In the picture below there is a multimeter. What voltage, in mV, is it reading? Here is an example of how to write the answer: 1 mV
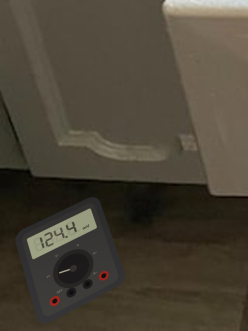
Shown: 124.4 mV
